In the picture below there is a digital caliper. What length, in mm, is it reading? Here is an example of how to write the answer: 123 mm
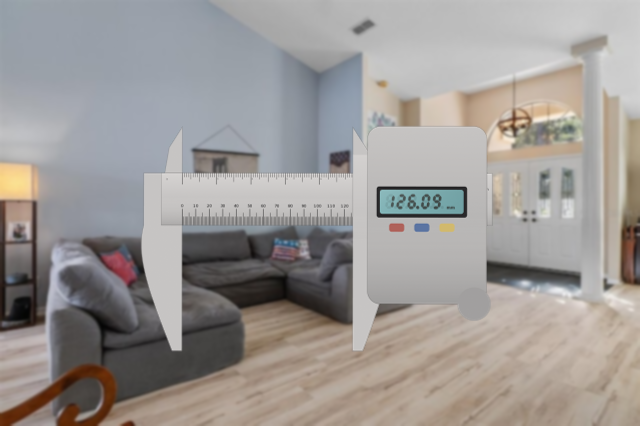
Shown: 126.09 mm
